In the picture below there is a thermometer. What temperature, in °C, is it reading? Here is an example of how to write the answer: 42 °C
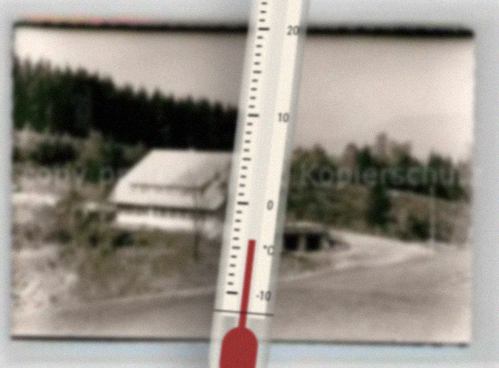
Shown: -4 °C
